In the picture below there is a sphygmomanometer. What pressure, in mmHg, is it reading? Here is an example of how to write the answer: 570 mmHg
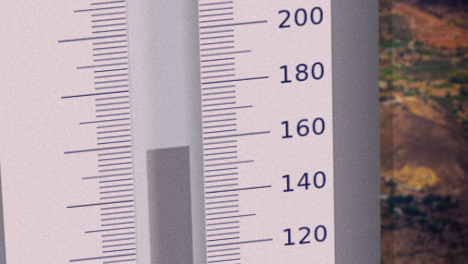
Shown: 158 mmHg
